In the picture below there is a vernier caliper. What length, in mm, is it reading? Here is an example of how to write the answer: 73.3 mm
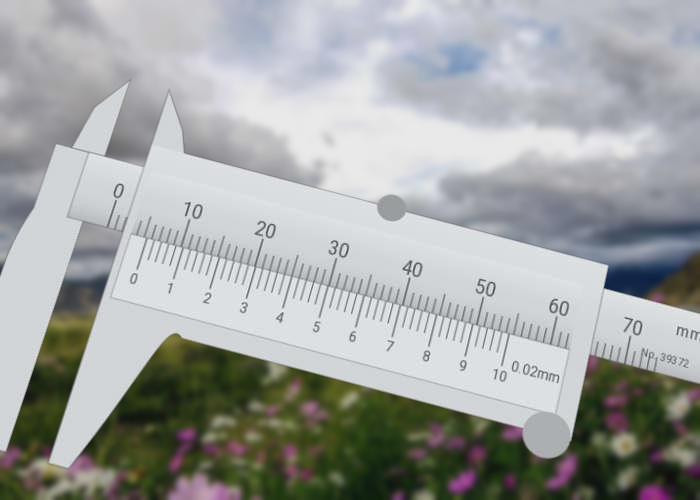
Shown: 5.4 mm
